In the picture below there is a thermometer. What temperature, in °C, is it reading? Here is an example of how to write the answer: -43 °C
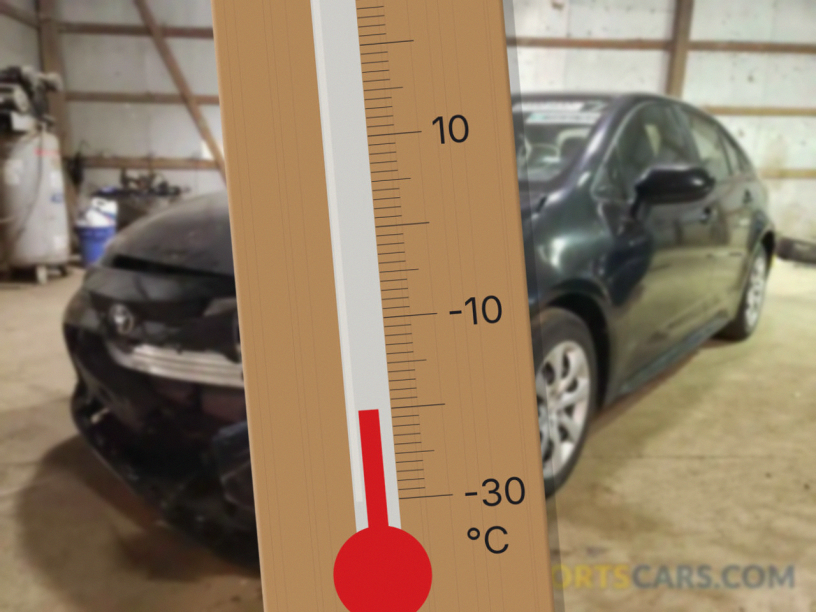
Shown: -20 °C
